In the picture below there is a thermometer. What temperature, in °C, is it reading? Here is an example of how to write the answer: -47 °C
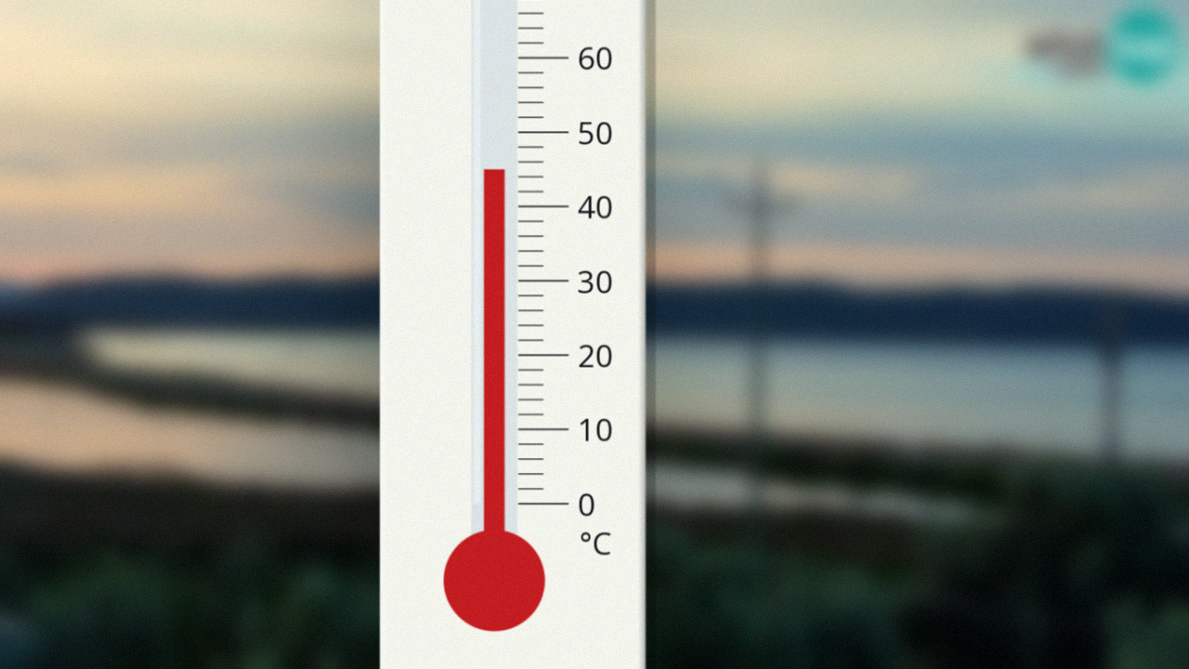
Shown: 45 °C
